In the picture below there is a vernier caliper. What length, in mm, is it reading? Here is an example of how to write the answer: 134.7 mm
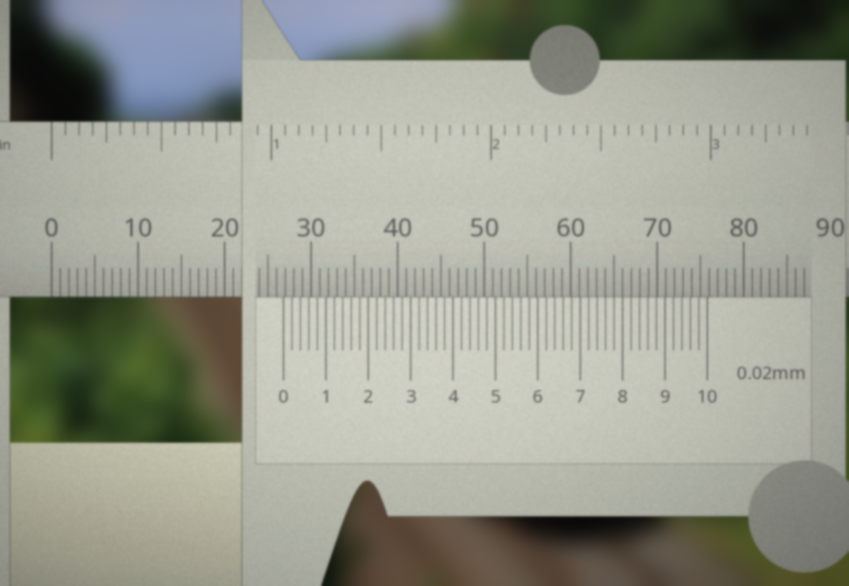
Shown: 26.8 mm
